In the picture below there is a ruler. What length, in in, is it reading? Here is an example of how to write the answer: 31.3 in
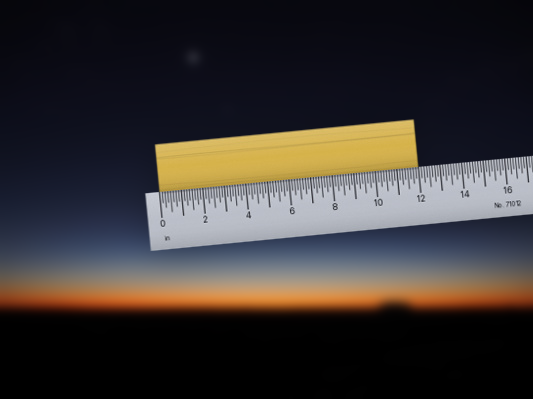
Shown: 12 in
